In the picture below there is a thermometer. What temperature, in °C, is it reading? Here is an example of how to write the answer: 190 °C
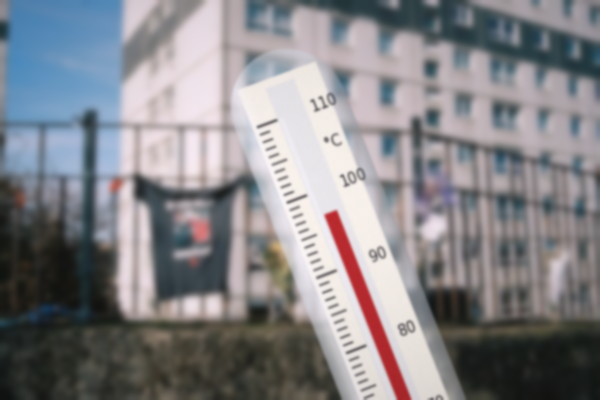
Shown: 97 °C
